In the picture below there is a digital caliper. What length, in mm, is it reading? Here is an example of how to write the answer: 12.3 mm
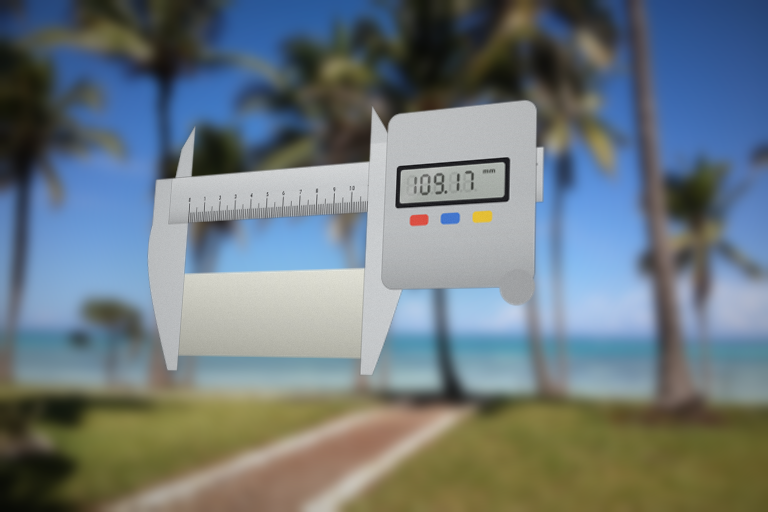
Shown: 109.17 mm
